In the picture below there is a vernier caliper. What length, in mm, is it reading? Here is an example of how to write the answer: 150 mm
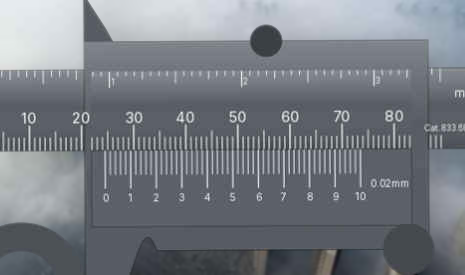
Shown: 24.5 mm
